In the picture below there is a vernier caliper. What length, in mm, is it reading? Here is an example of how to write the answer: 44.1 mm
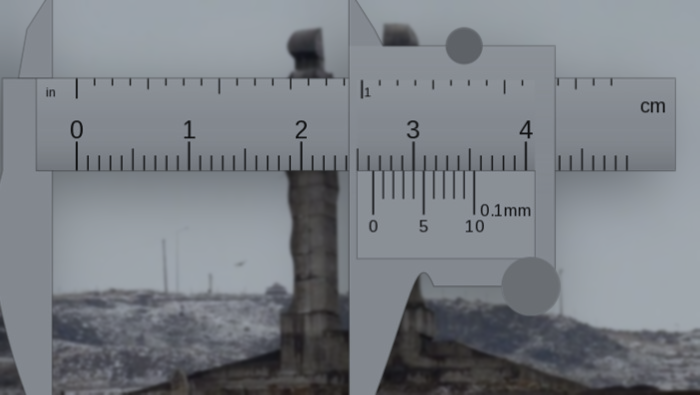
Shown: 26.4 mm
